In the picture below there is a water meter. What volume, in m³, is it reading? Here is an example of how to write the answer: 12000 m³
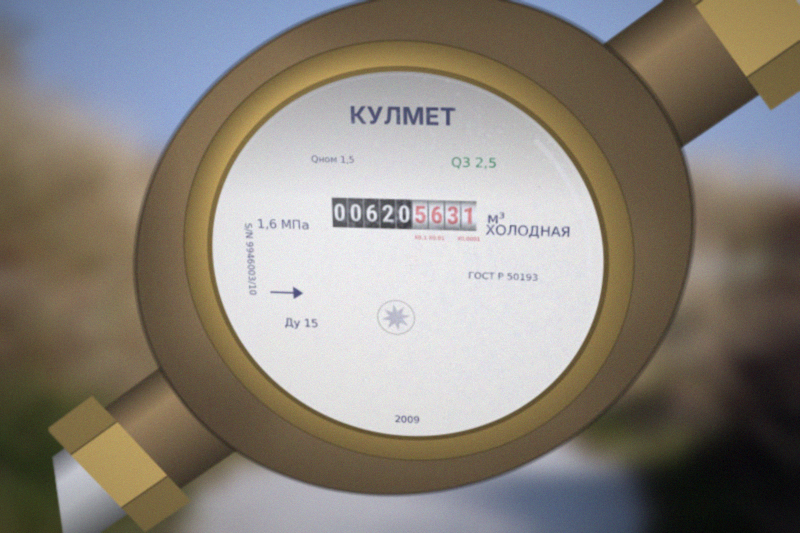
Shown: 620.5631 m³
